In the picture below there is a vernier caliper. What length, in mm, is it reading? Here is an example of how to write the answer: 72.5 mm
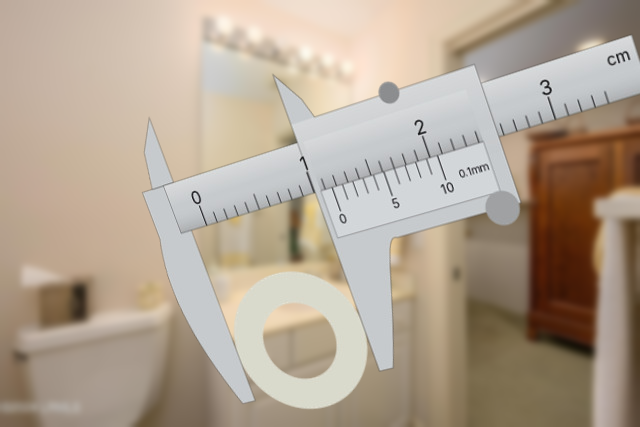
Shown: 11.6 mm
